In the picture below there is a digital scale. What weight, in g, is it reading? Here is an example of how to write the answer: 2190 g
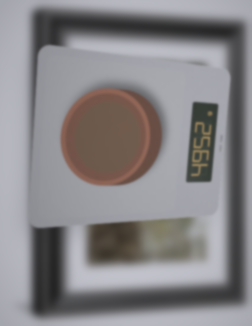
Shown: 4952 g
